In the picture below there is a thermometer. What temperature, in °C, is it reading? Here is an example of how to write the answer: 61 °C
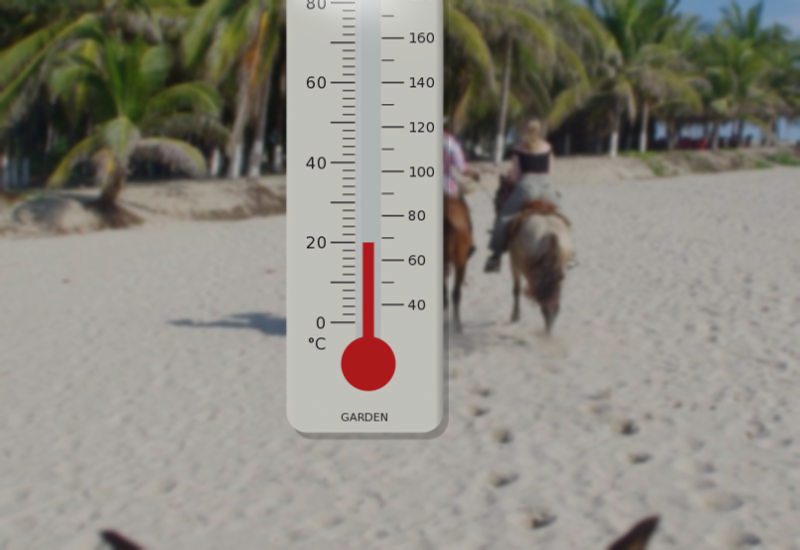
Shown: 20 °C
